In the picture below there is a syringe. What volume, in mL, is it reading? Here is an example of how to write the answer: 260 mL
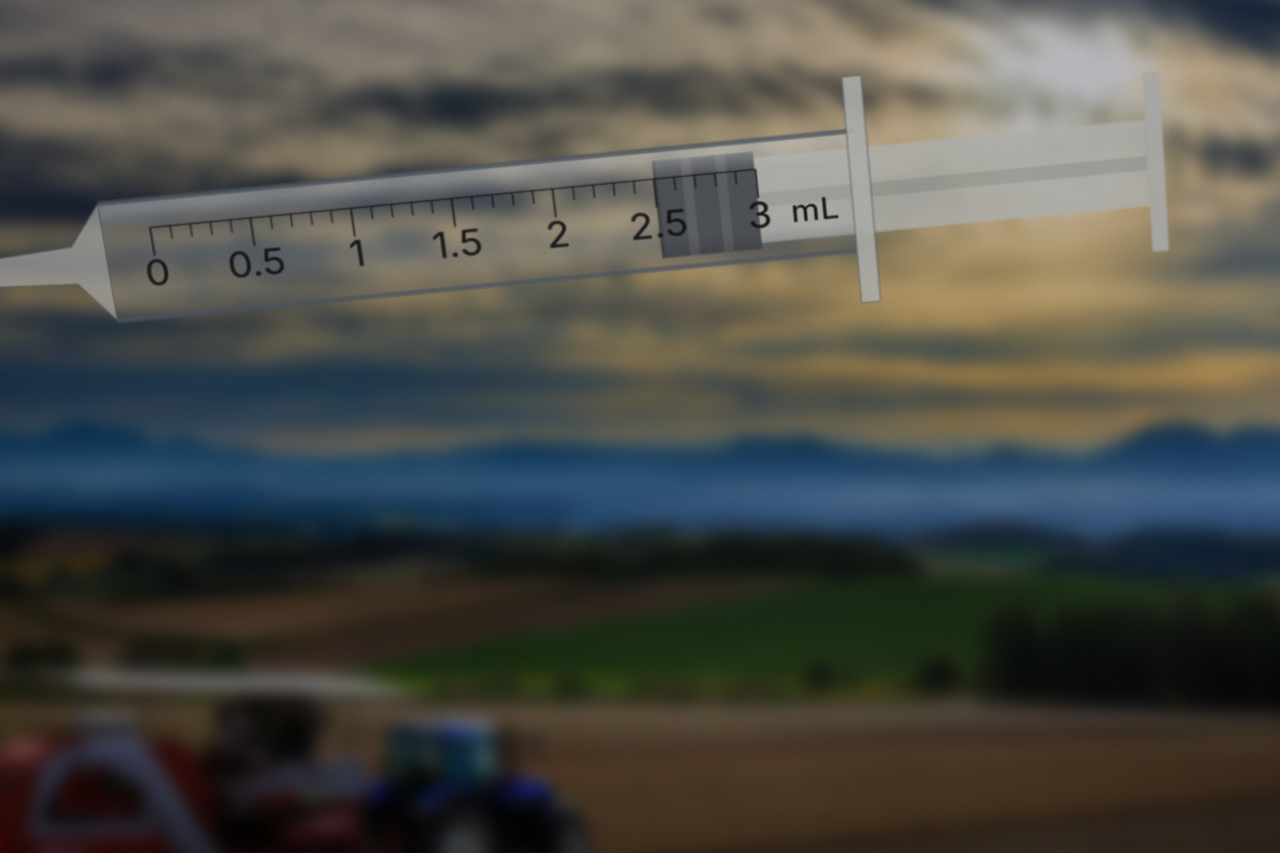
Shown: 2.5 mL
